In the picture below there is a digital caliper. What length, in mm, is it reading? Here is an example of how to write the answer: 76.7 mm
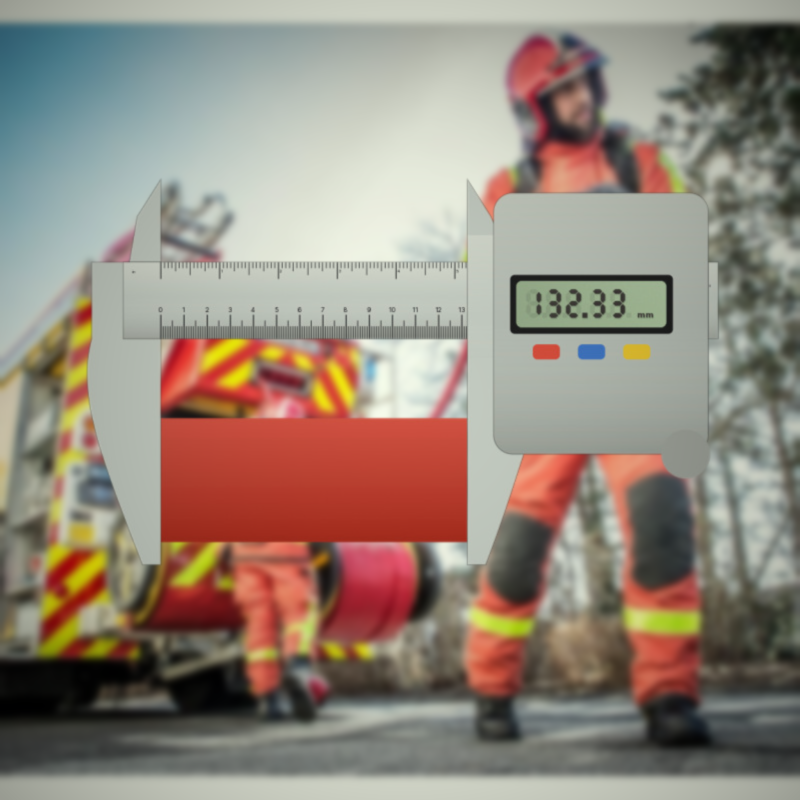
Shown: 132.33 mm
